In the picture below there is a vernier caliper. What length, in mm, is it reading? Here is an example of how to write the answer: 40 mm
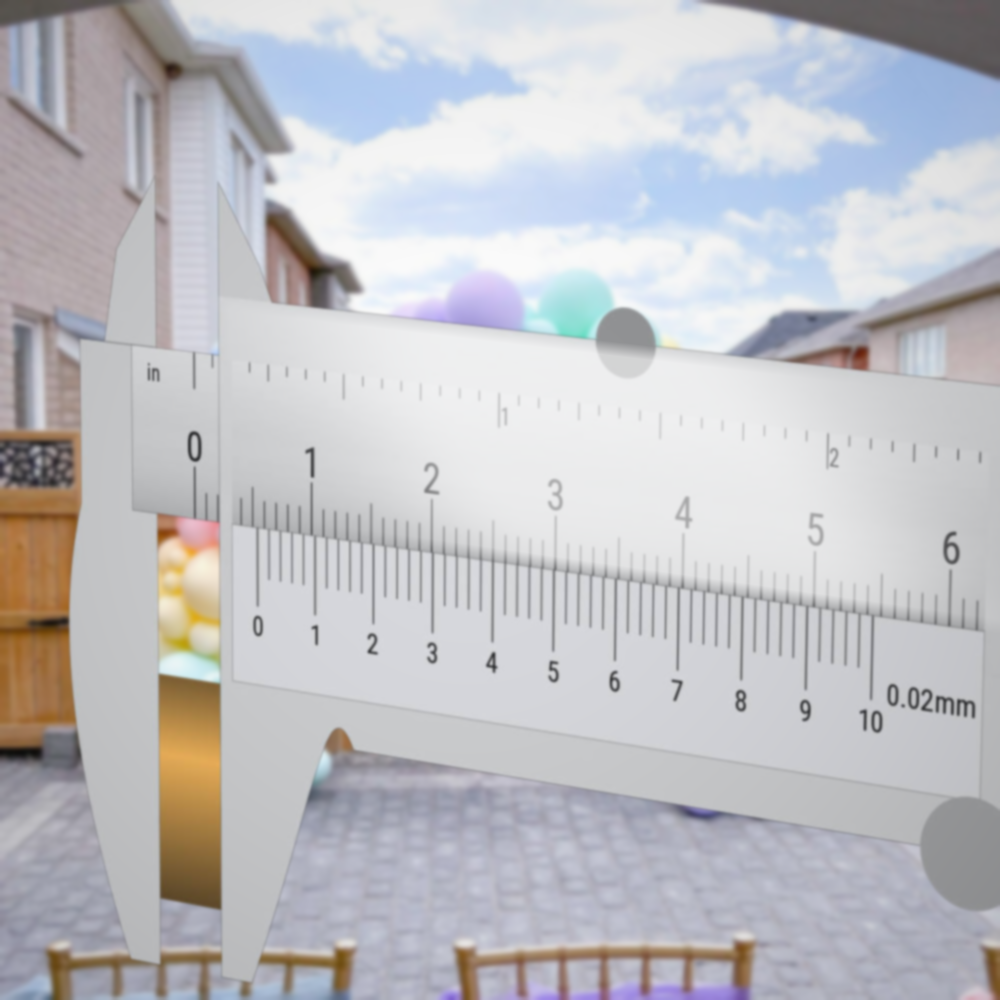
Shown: 5.4 mm
